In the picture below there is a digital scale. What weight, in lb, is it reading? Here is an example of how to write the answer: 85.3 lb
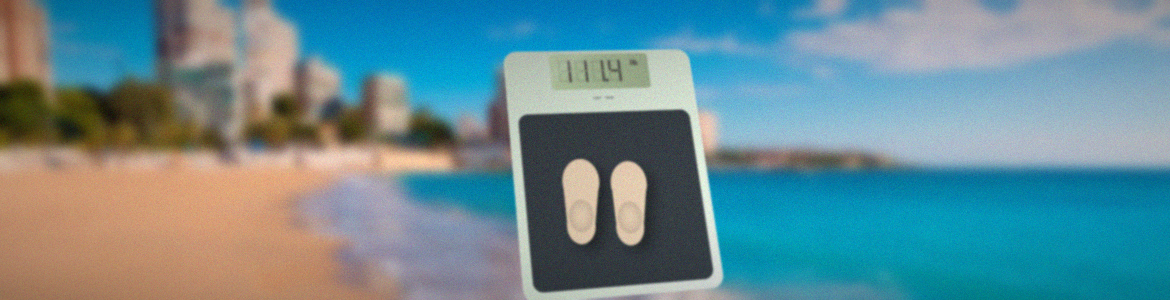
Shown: 111.4 lb
